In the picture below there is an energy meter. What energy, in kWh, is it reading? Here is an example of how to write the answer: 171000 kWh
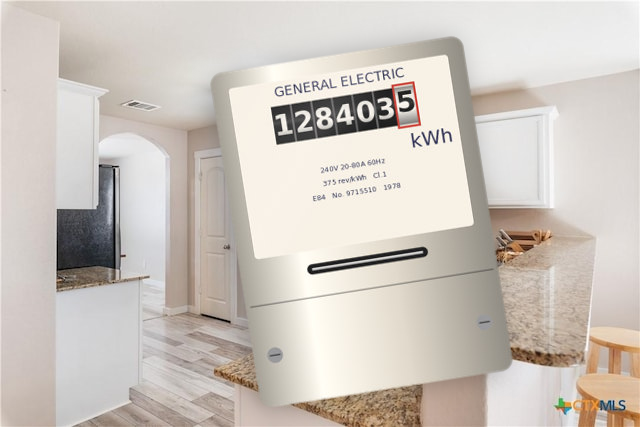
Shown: 128403.5 kWh
